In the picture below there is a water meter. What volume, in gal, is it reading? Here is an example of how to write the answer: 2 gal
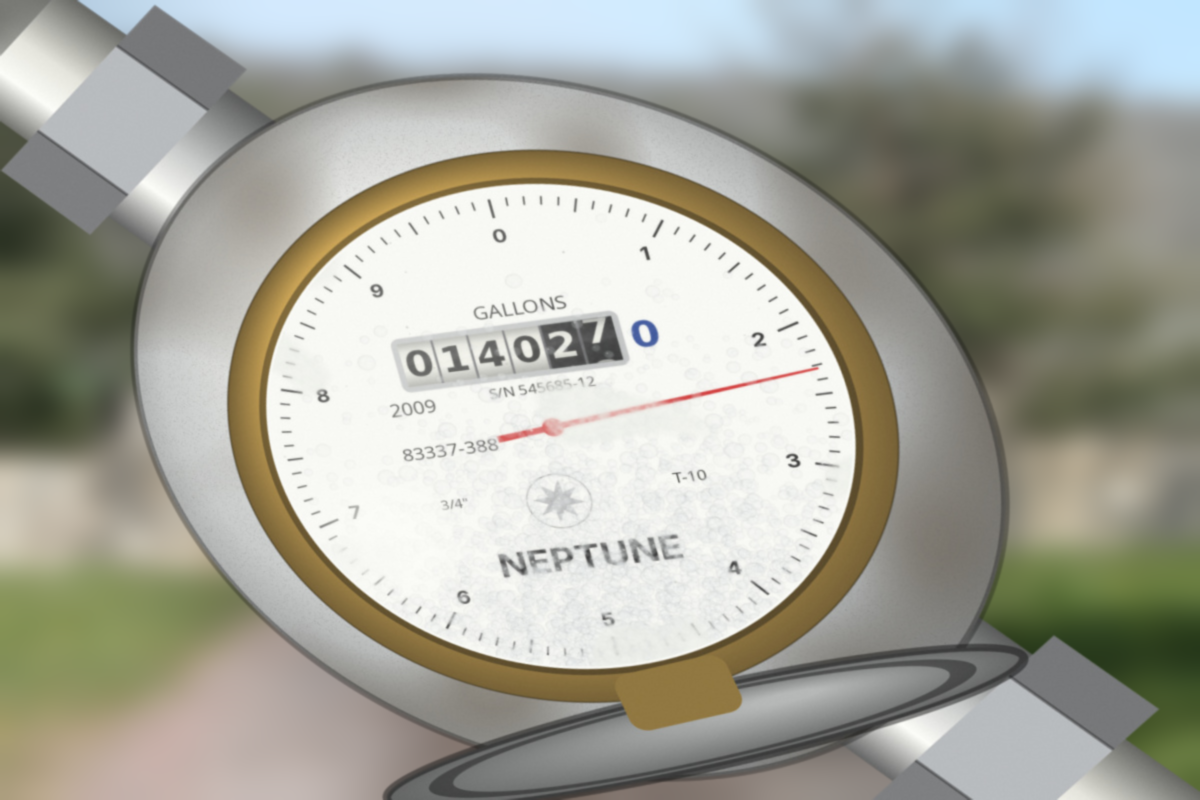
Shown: 140272.3 gal
